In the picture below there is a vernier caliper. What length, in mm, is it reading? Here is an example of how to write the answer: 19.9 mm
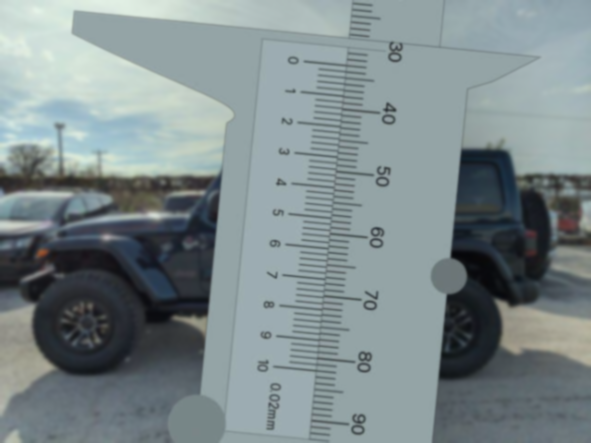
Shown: 33.0 mm
